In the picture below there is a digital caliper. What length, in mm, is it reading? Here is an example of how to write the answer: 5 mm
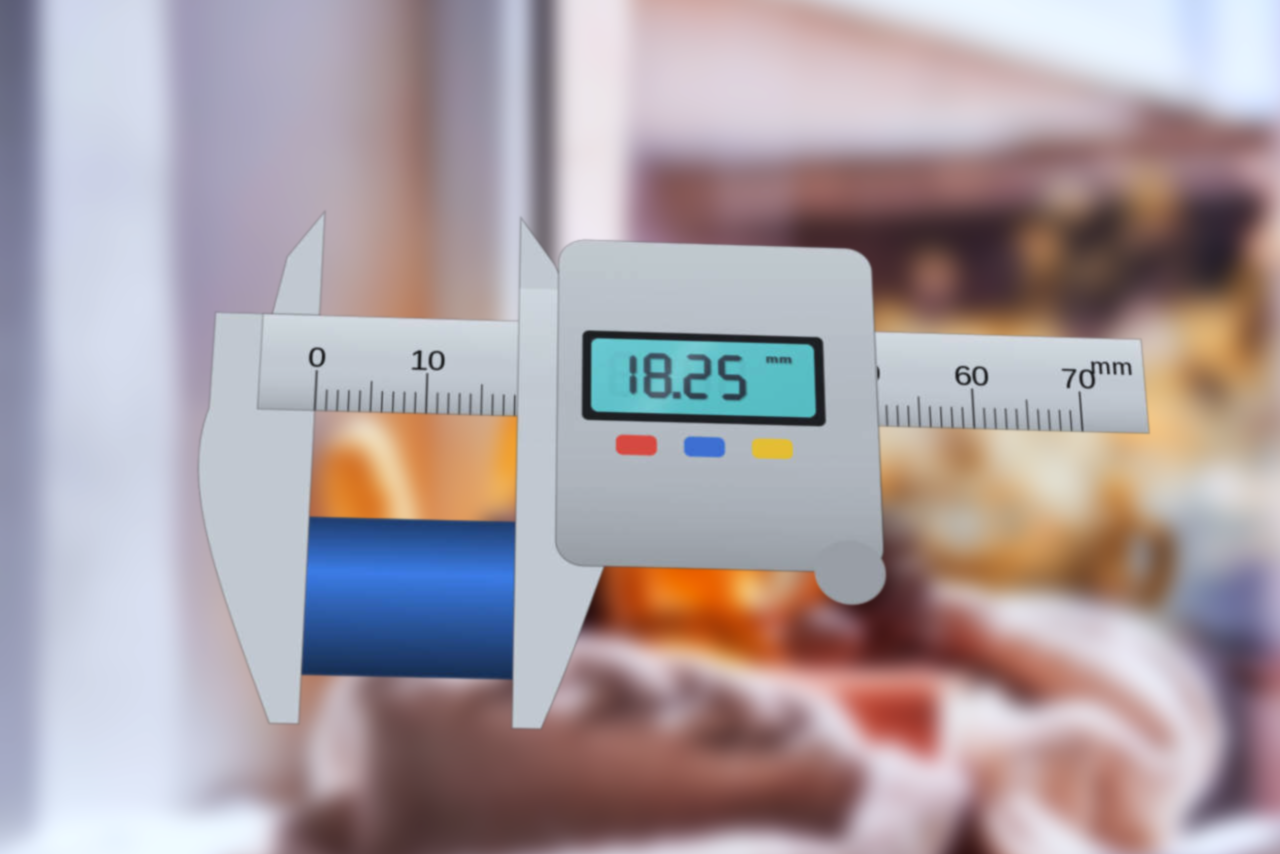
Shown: 18.25 mm
